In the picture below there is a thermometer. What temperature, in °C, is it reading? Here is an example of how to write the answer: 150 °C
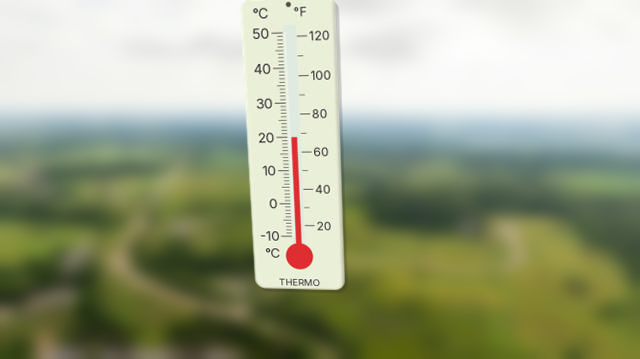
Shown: 20 °C
